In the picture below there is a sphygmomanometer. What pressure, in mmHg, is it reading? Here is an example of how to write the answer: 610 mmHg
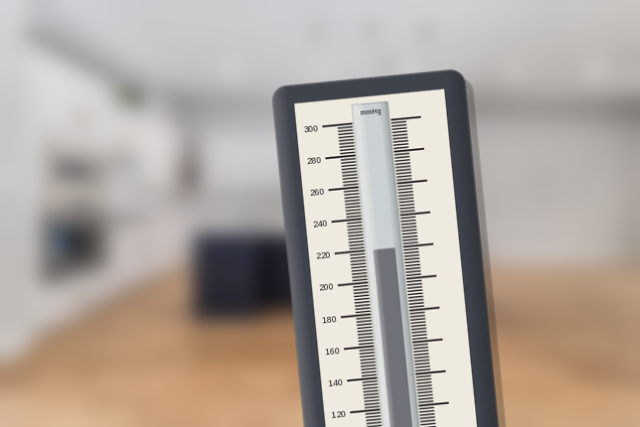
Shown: 220 mmHg
